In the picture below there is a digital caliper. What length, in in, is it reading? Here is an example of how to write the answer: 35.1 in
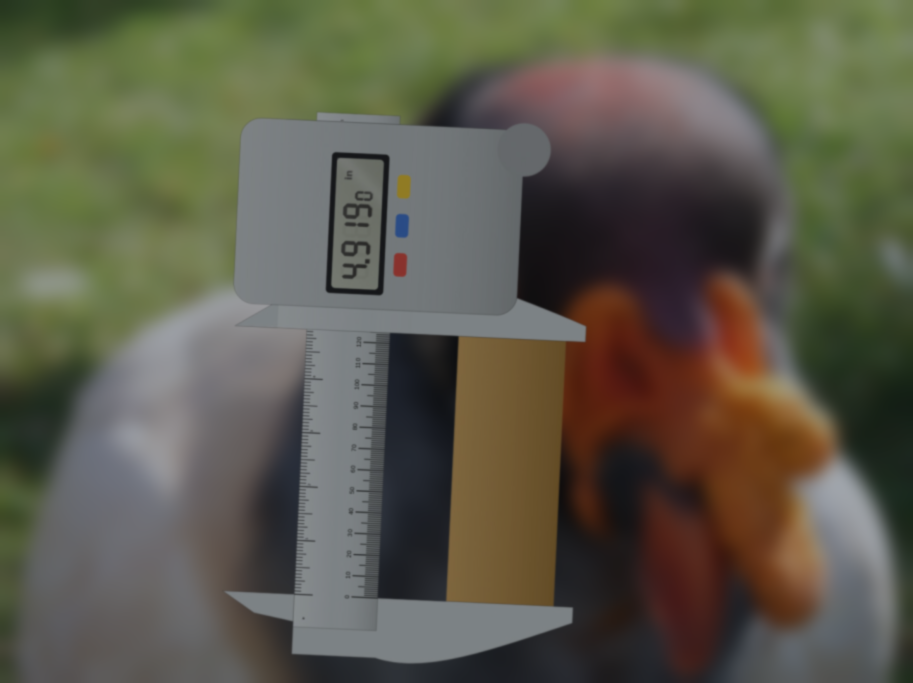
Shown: 4.9190 in
